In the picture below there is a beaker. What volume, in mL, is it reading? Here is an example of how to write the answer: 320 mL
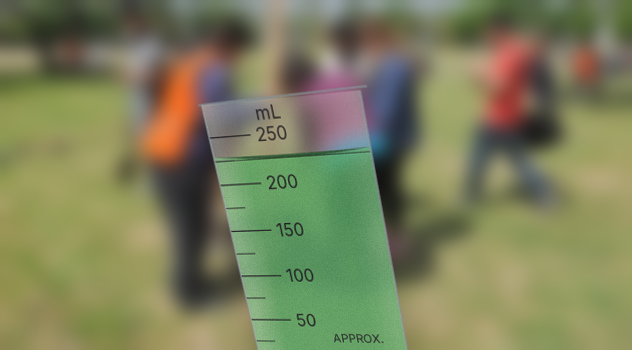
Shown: 225 mL
